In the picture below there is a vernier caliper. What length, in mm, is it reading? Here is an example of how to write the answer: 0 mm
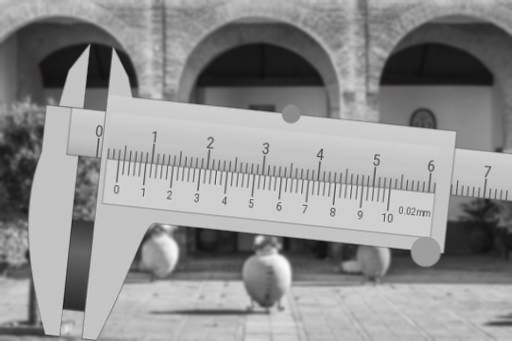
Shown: 4.0 mm
